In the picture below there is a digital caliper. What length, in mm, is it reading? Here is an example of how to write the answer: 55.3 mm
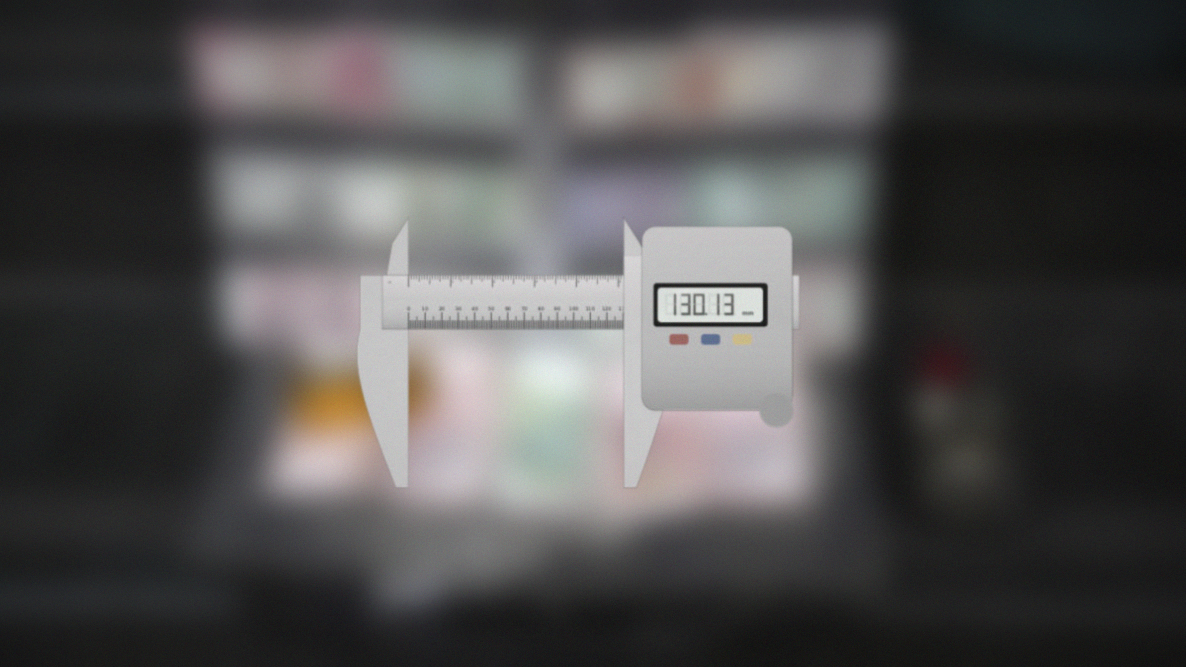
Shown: 130.13 mm
